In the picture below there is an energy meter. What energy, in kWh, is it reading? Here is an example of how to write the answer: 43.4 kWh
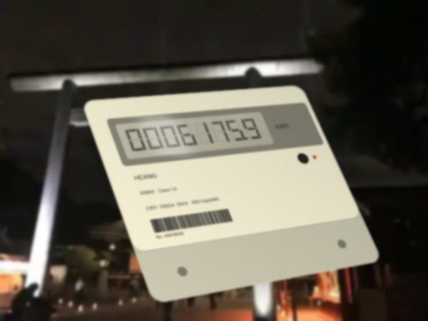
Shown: 6175.9 kWh
